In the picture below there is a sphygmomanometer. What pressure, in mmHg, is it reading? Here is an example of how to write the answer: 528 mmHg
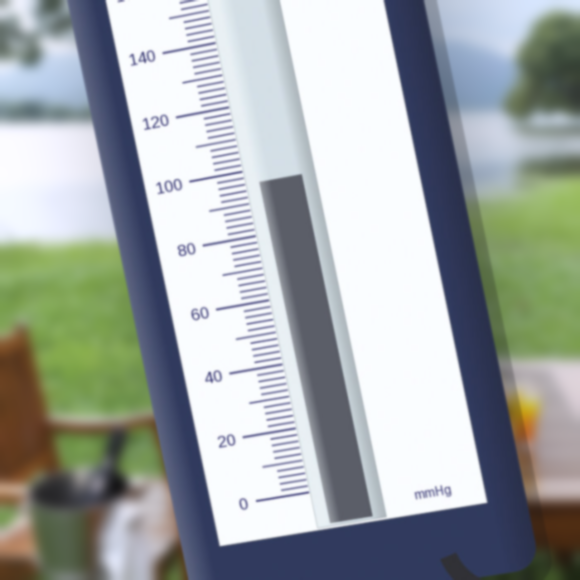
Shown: 96 mmHg
